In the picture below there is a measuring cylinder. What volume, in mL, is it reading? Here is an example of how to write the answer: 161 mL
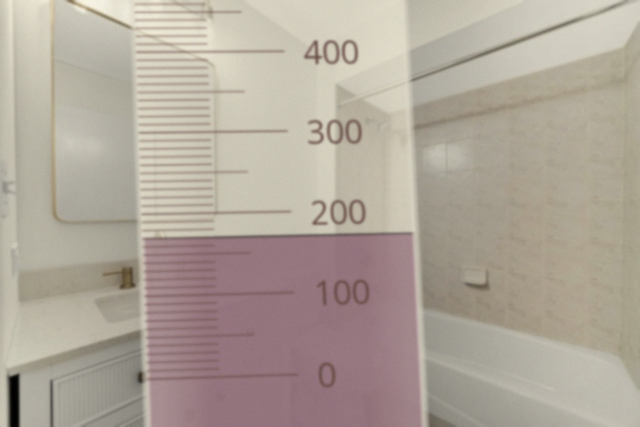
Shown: 170 mL
